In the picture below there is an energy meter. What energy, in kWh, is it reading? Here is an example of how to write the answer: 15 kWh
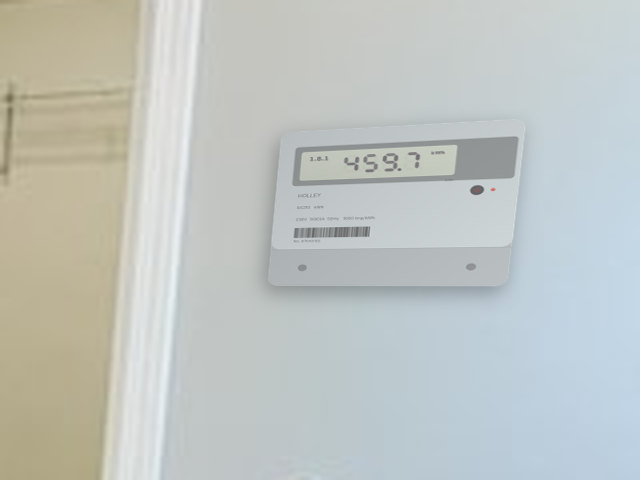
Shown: 459.7 kWh
